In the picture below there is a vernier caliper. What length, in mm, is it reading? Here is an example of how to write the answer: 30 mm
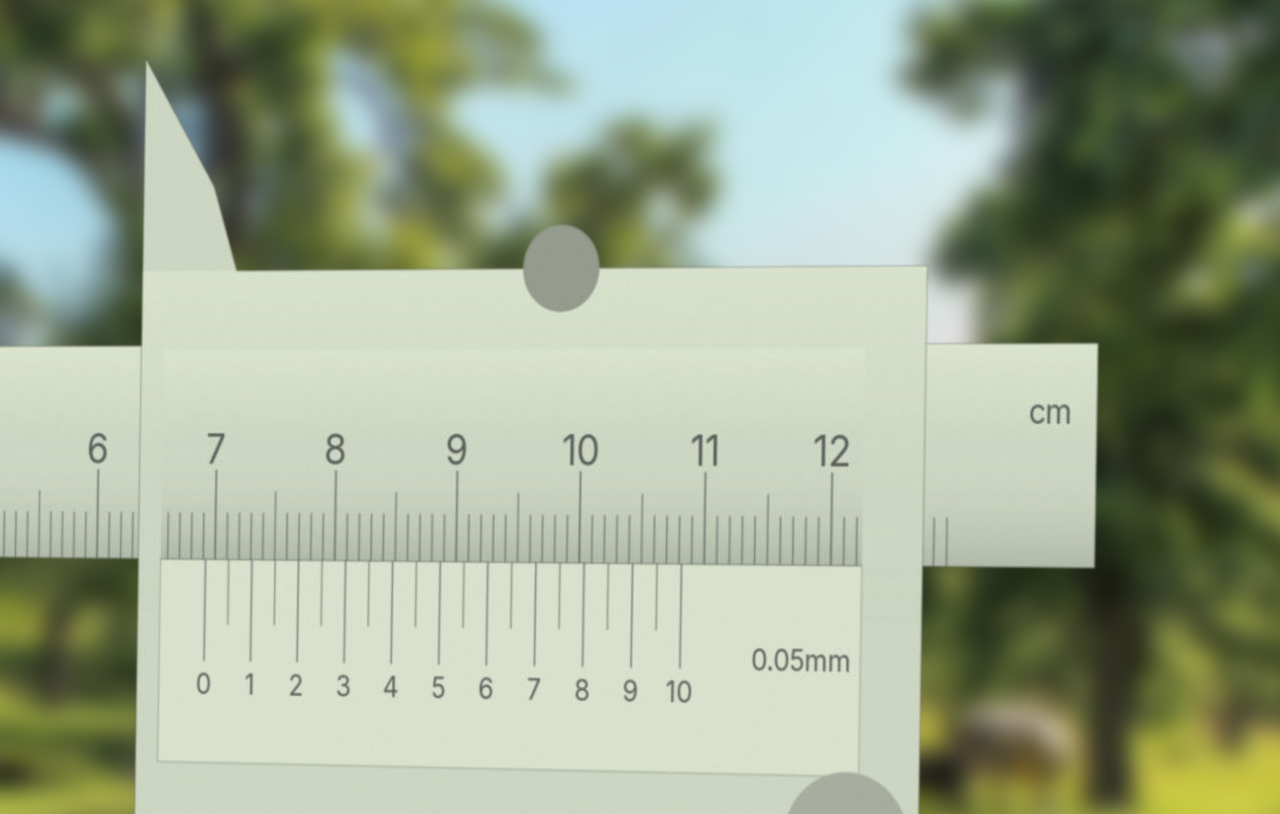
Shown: 69.2 mm
